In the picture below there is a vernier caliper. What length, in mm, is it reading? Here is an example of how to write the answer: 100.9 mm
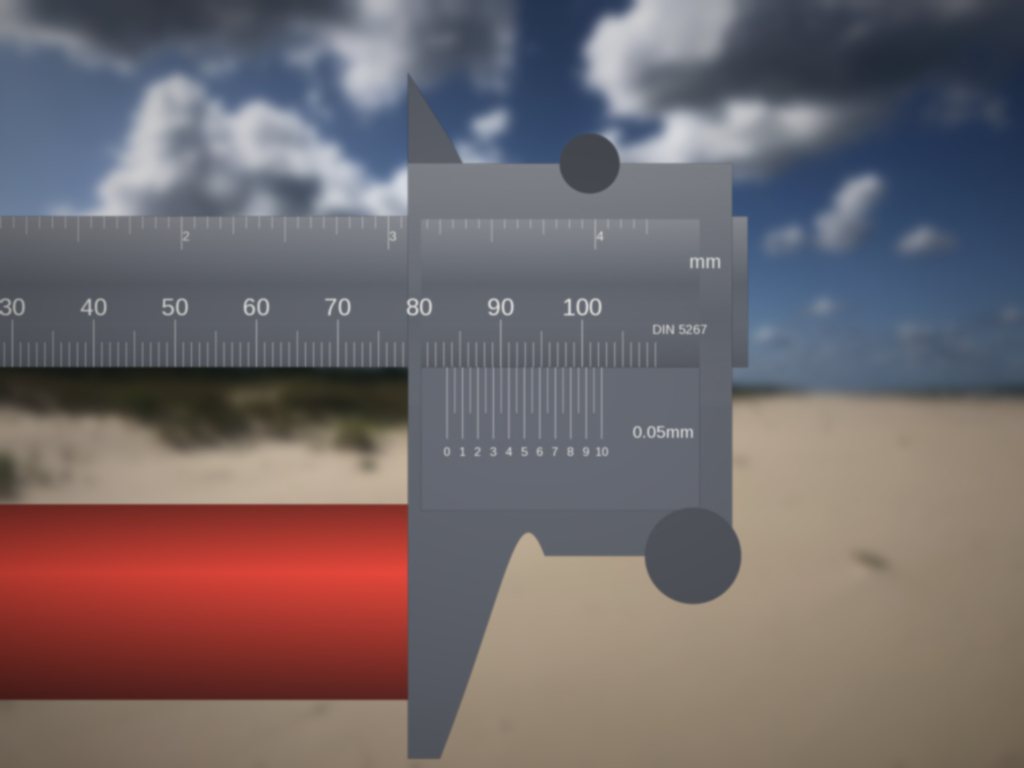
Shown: 83.4 mm
